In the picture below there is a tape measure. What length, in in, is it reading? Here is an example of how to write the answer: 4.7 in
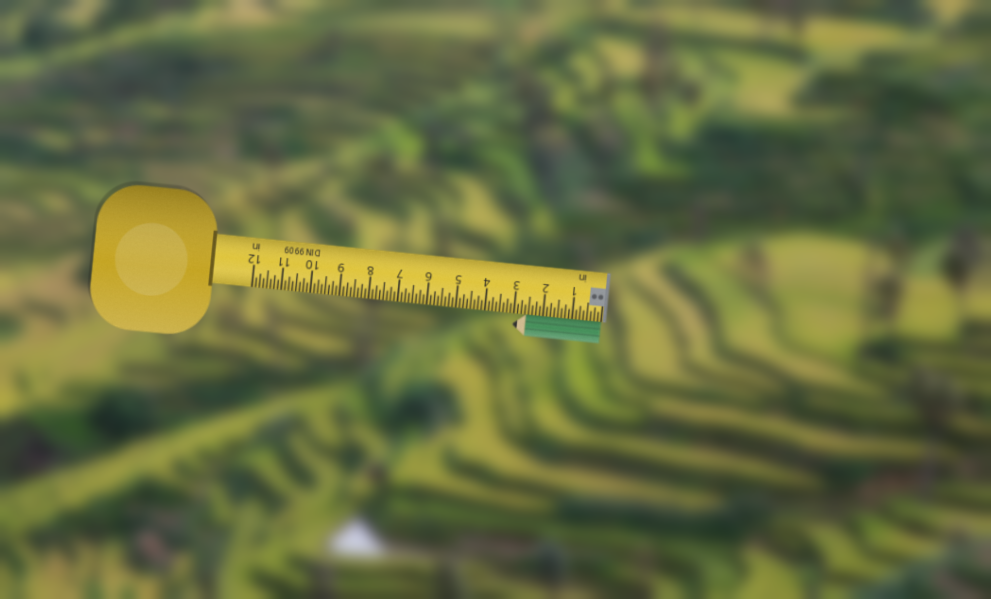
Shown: 3 in
